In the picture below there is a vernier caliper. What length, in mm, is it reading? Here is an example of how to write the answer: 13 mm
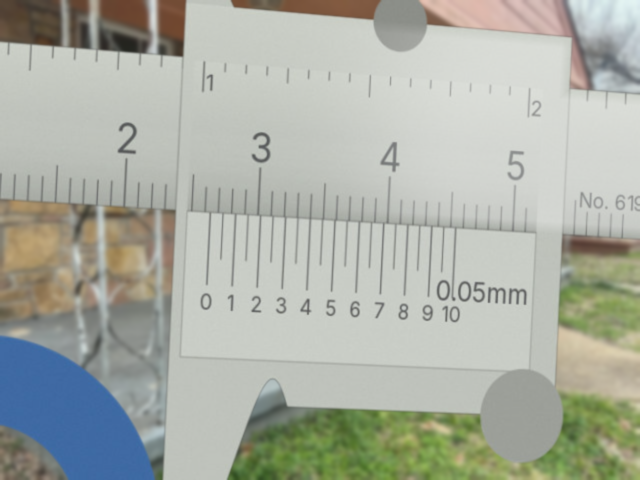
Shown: 26.4 mm
